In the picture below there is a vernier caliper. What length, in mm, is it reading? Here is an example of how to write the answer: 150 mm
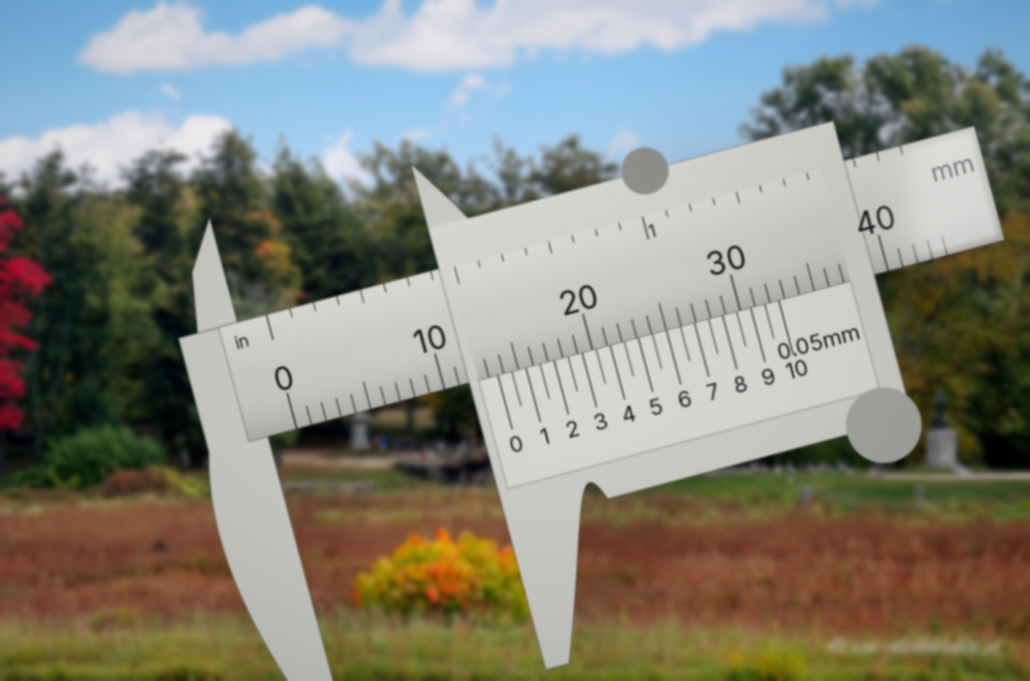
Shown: 13.6 mm
